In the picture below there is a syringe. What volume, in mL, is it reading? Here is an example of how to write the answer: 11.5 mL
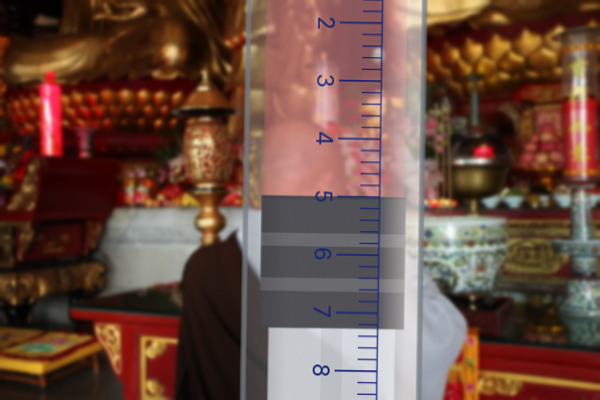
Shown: 5 mL
